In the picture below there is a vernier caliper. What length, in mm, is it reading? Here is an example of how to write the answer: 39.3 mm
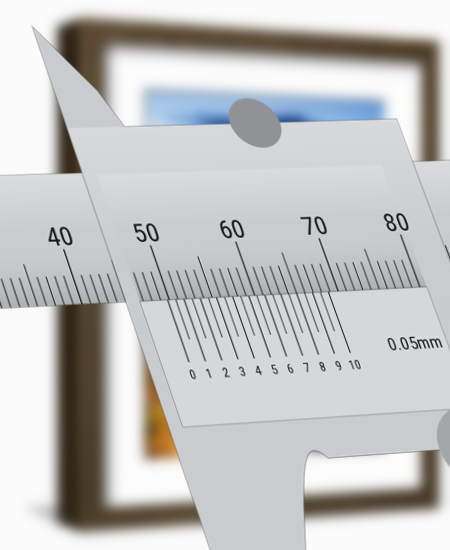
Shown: 49.8 mm
